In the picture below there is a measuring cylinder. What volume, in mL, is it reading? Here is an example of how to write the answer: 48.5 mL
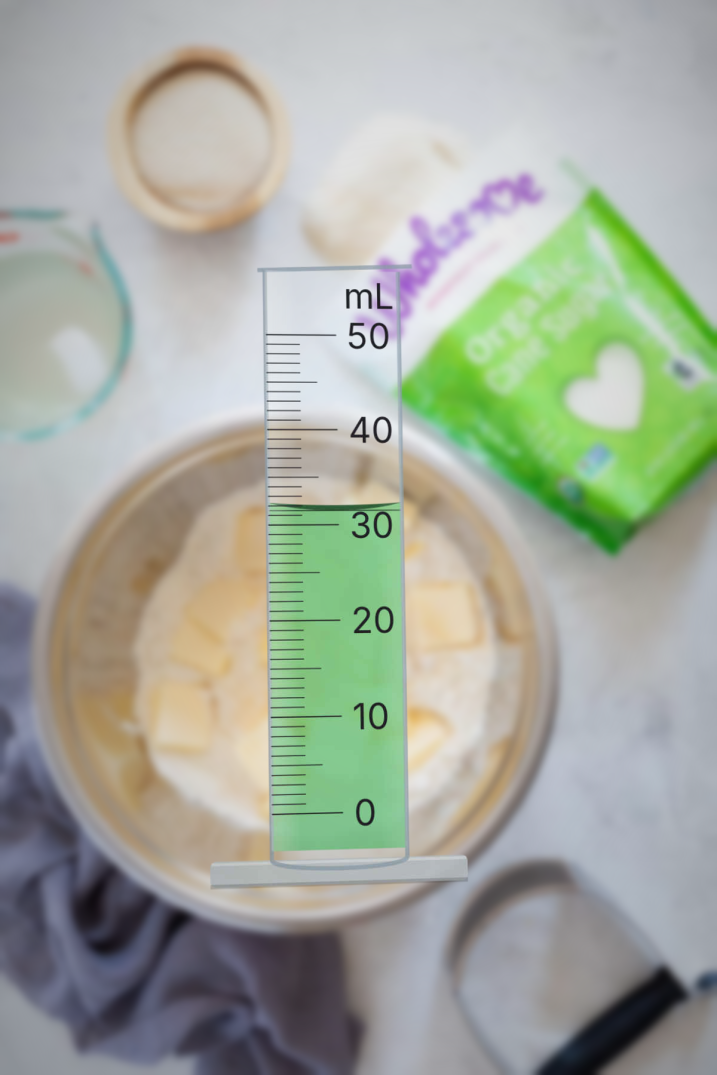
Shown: 31.5 mL
